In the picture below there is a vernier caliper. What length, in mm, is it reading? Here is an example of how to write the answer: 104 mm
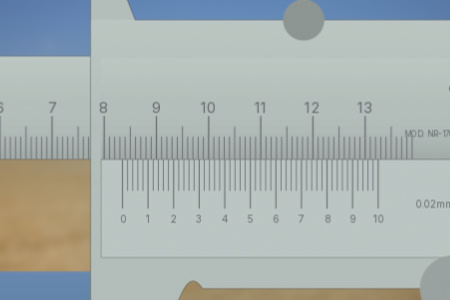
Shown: 83.5 mm
